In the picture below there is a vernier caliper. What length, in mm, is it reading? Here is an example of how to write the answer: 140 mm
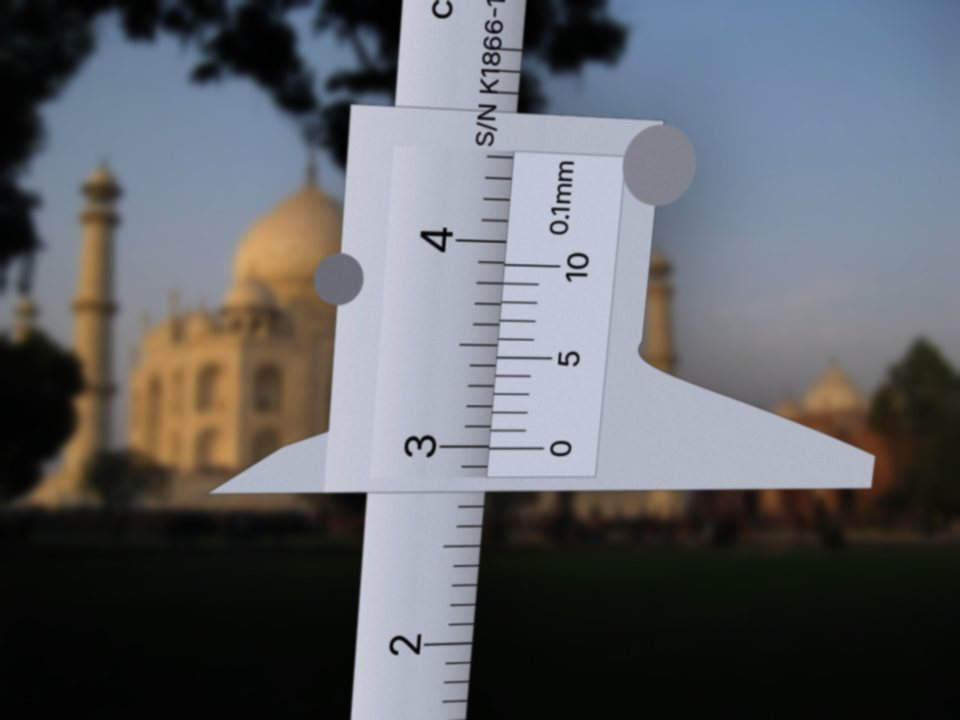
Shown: 29.9 mm
